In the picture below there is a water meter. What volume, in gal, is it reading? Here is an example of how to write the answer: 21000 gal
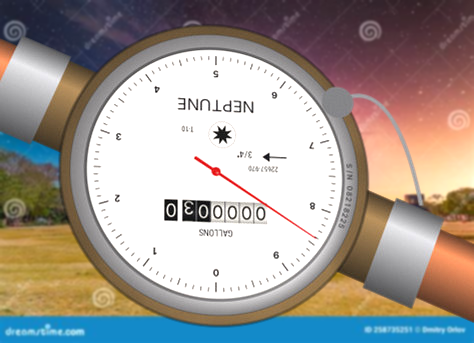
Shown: 28.4 gal
